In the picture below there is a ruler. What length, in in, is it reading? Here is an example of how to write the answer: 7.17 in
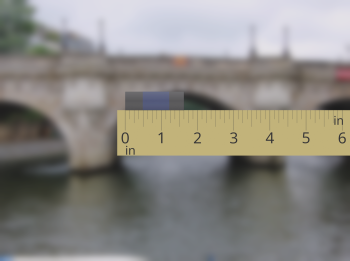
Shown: 1.625 in
